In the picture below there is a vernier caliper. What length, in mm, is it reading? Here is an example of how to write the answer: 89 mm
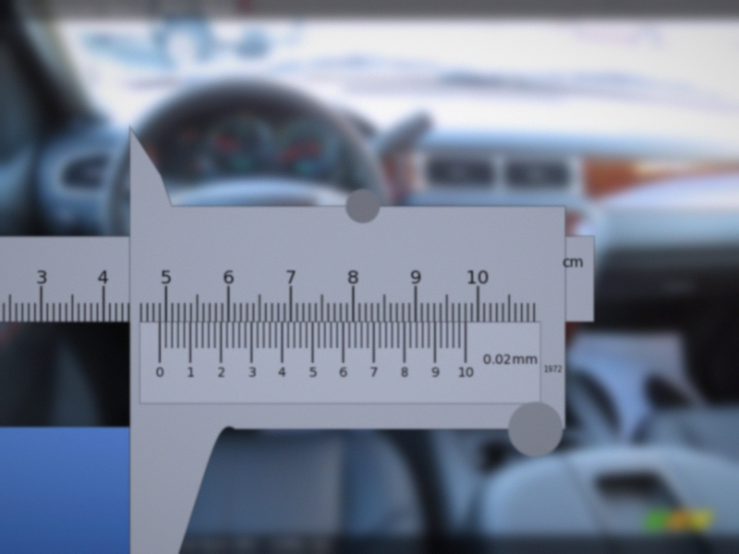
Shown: 49.0 mm
